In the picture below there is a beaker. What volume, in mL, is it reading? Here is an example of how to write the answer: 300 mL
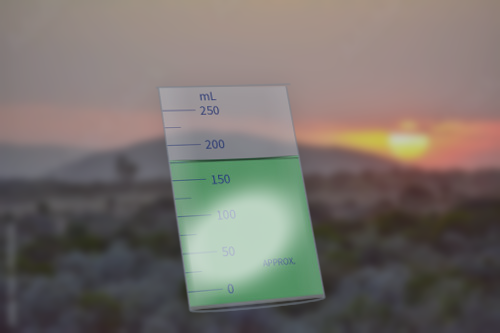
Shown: 175 mL
